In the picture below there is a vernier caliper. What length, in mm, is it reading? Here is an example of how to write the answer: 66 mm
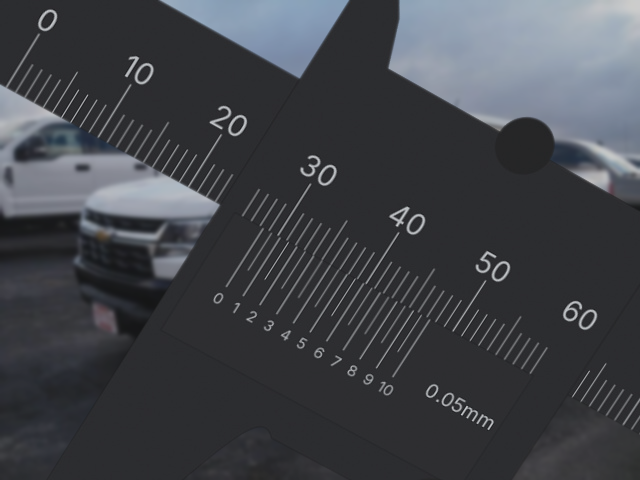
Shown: 28.4 mm
